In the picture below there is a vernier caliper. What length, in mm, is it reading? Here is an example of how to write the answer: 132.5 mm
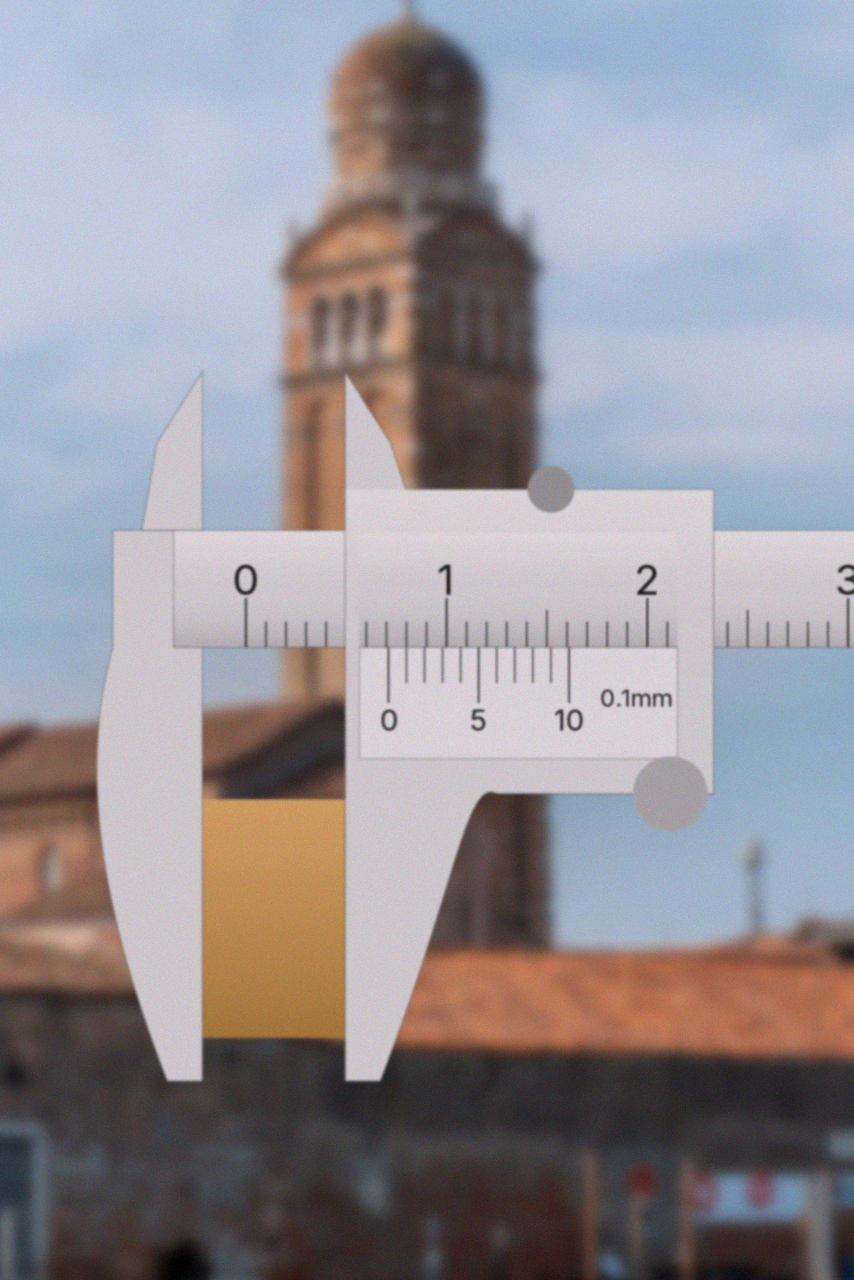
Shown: 7.1 mm
